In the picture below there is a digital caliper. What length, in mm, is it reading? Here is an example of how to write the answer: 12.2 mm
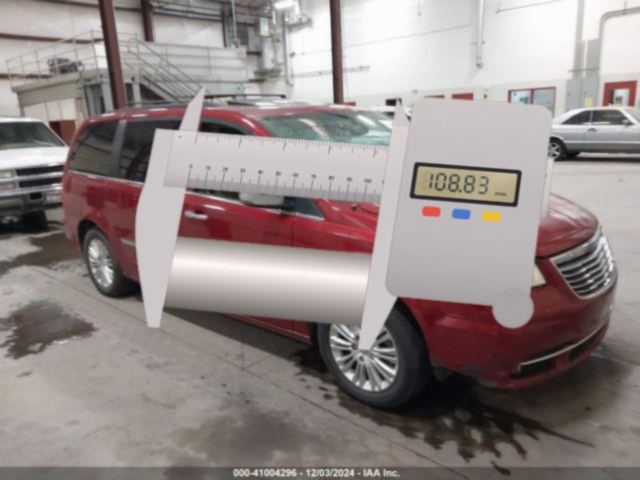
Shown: 108.83 mm
